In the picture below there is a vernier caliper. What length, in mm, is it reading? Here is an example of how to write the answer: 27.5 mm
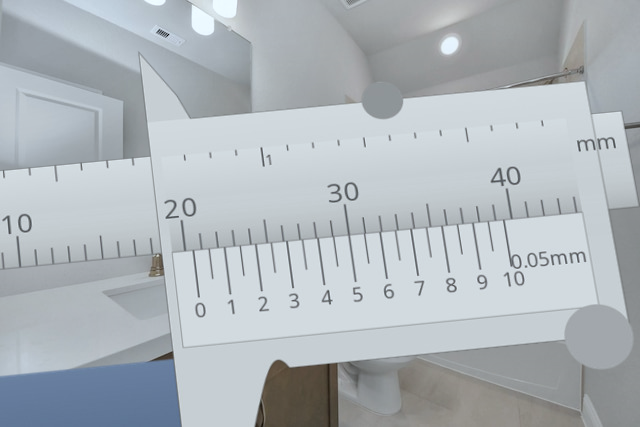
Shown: 20.5 mm
